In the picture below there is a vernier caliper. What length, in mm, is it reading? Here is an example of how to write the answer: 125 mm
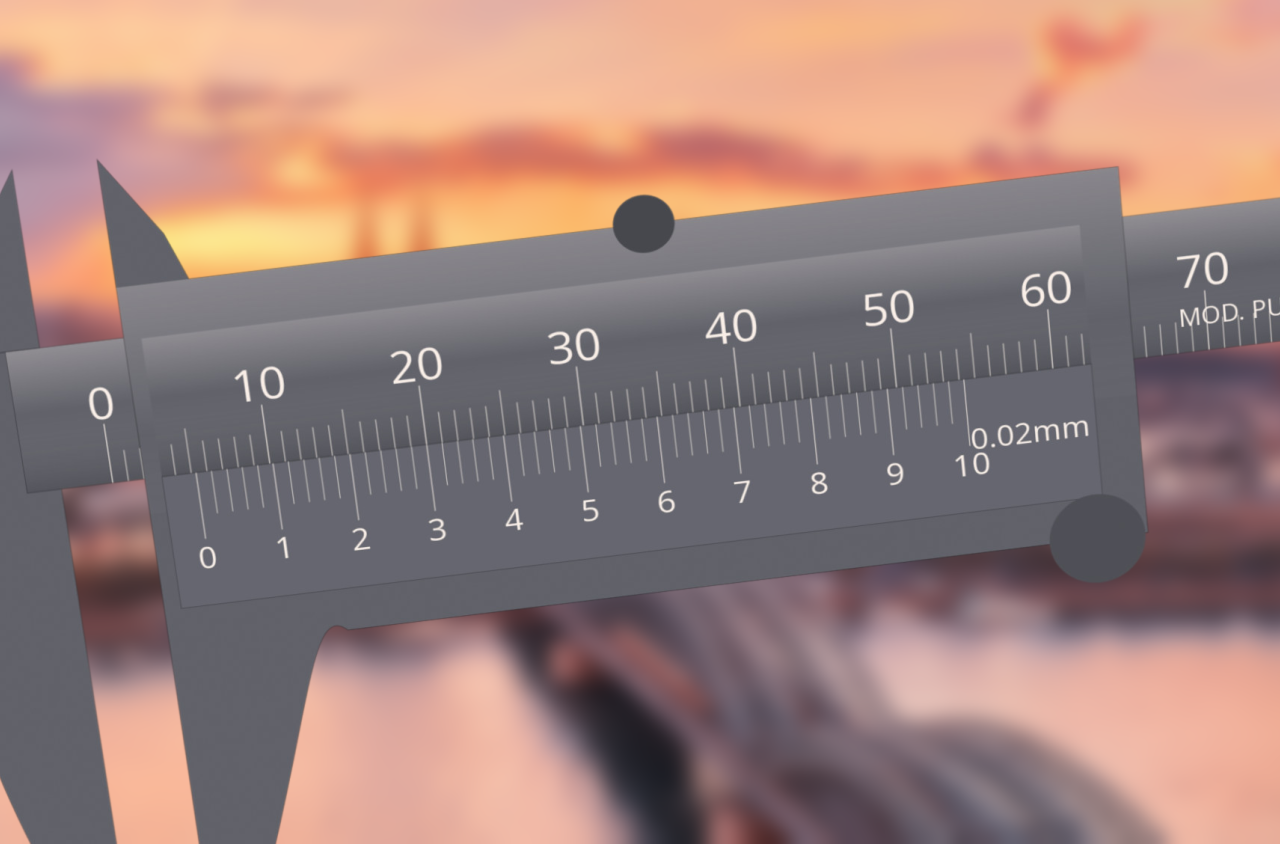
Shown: 5.3 mm
